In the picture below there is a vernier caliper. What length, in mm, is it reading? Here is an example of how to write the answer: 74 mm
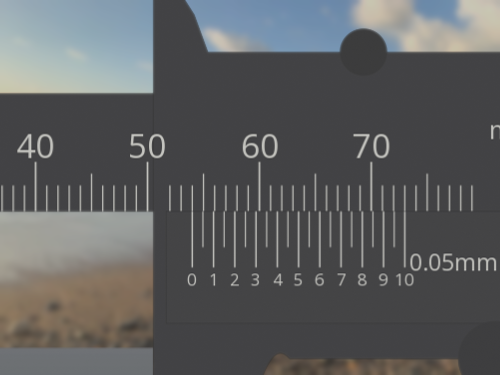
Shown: 54.0 mm
